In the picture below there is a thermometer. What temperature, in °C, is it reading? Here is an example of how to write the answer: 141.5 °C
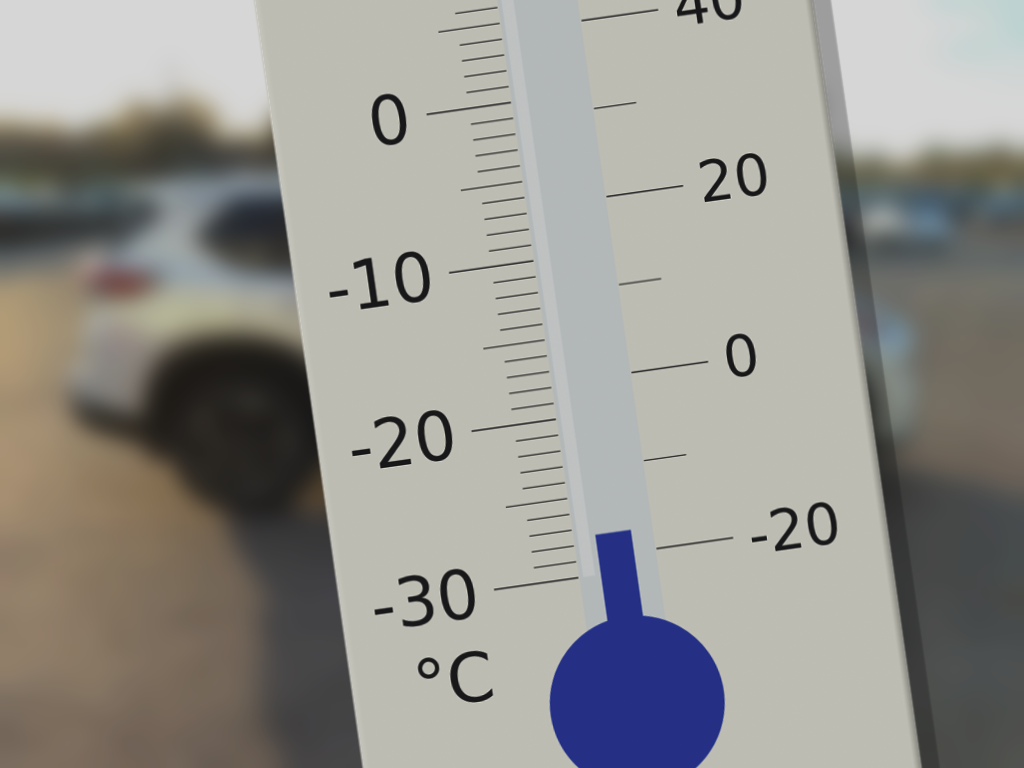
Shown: -27.5 °C
